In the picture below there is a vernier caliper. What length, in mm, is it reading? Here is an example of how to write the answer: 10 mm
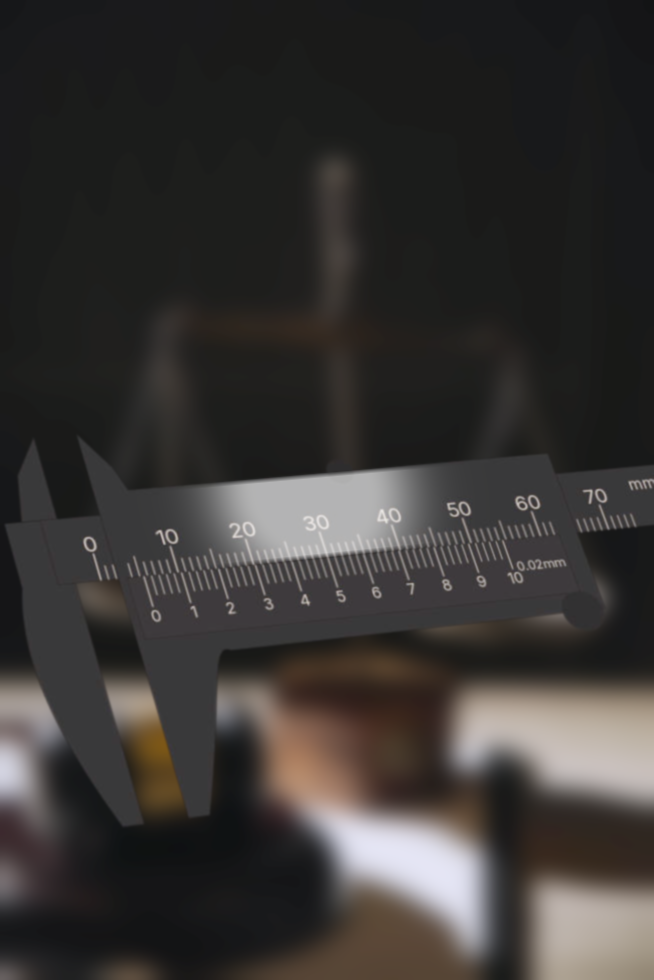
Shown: 5.5 mm
